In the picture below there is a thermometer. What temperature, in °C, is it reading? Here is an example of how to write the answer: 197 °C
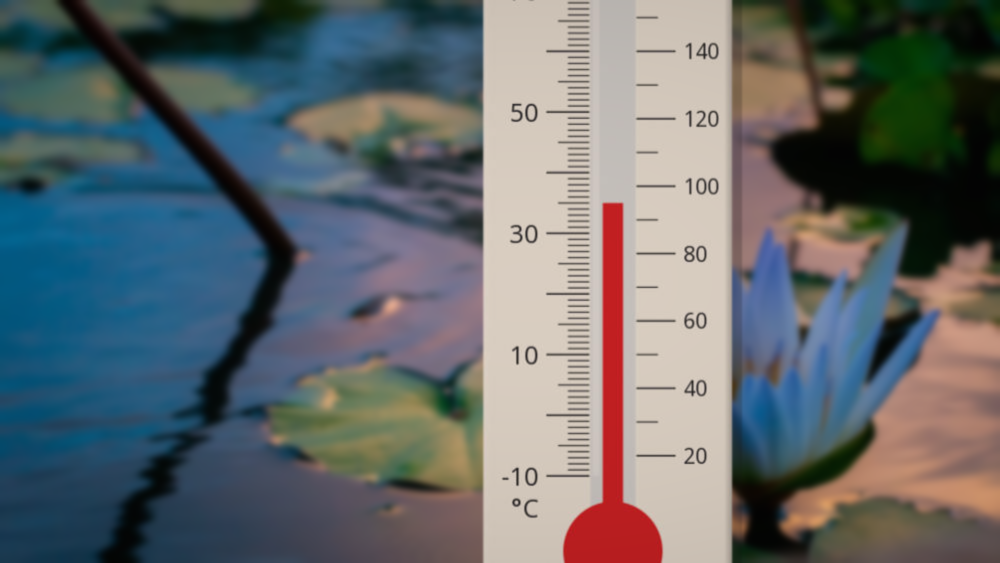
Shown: 35 °C
